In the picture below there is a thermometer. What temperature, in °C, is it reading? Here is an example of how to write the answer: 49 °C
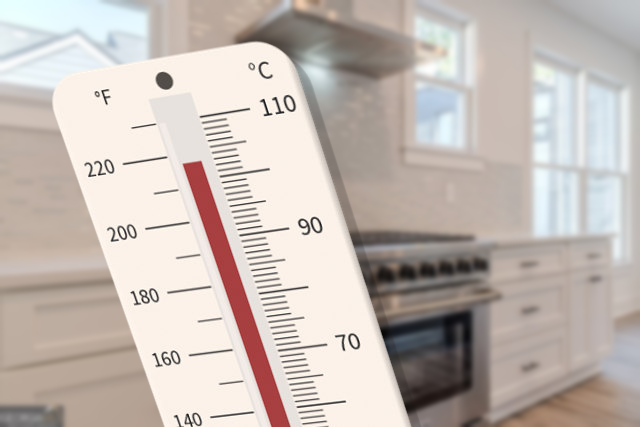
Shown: 103 °C
